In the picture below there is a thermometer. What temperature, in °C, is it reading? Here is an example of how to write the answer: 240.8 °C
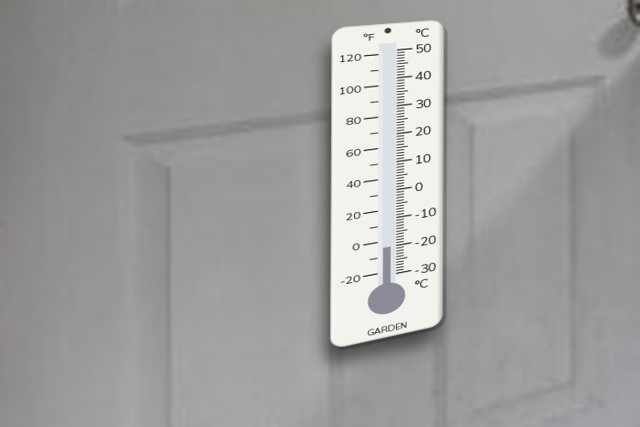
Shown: -20 °C
